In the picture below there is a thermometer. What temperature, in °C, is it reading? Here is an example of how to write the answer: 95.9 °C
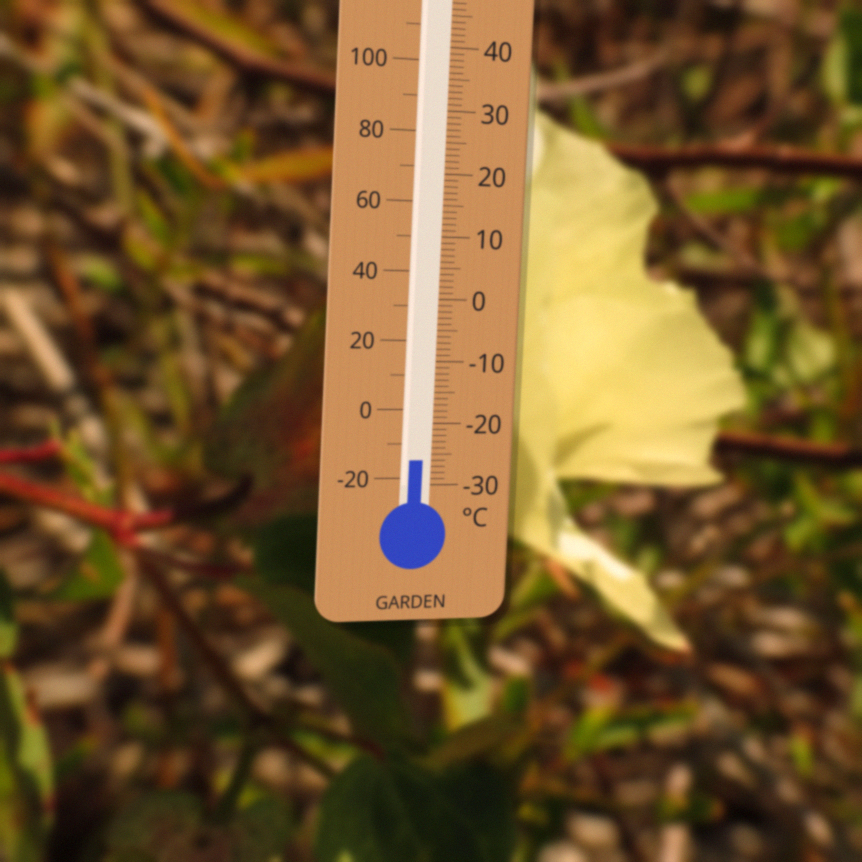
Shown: -26 °C
